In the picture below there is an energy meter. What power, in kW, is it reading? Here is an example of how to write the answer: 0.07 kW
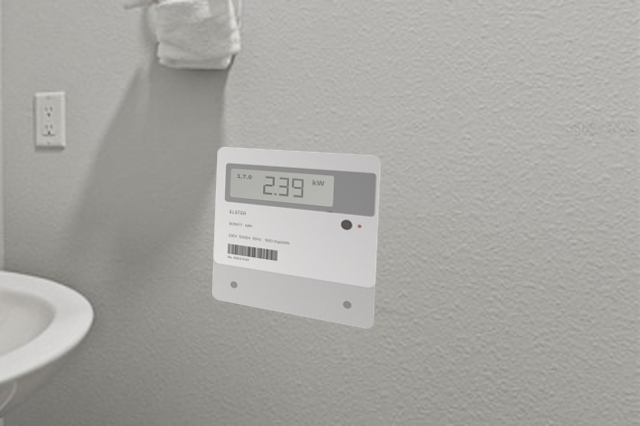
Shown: 2.39 kW
